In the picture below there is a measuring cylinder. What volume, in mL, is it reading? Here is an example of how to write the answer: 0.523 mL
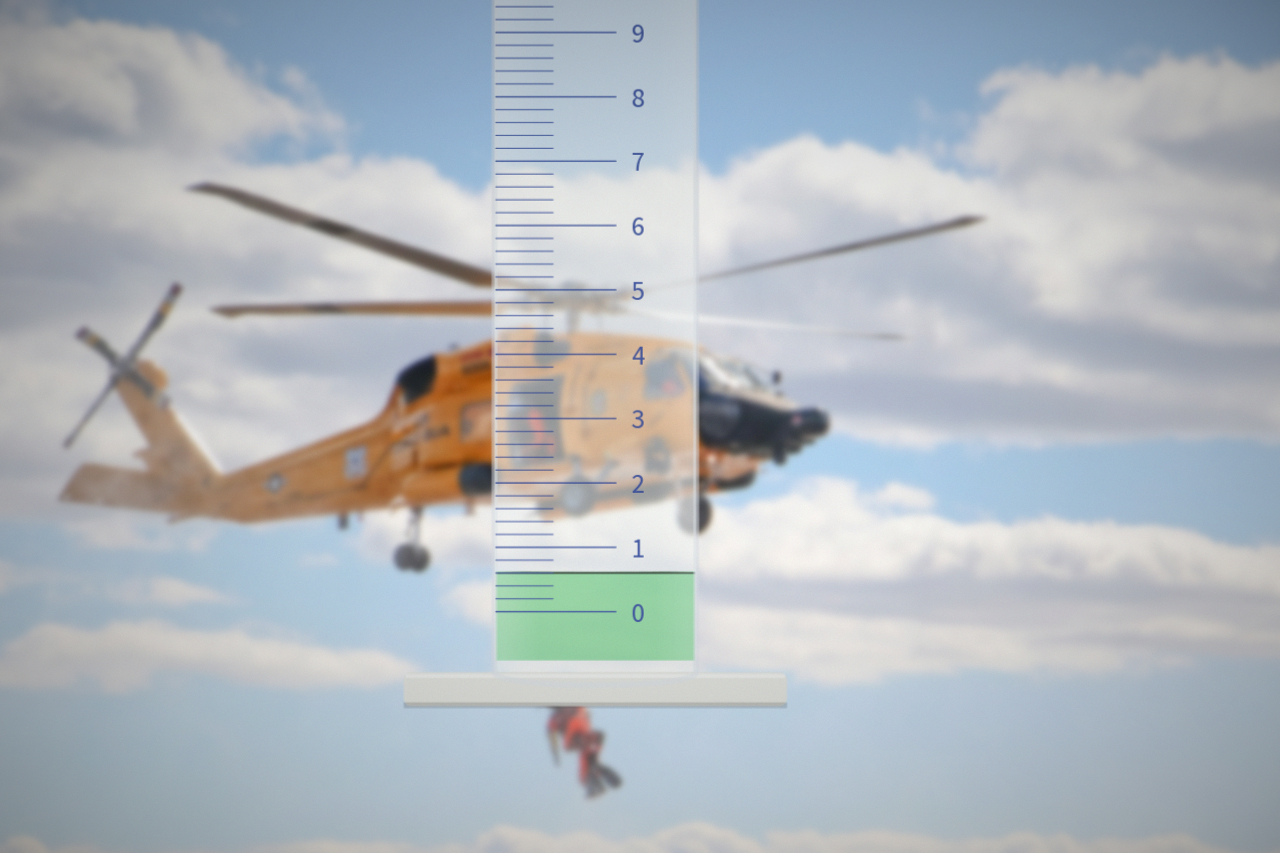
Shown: 0.6 mL
